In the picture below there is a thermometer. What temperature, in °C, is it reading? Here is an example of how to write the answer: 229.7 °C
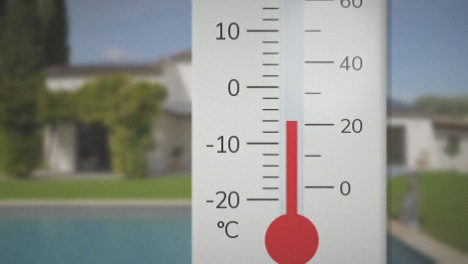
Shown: -6 °C
